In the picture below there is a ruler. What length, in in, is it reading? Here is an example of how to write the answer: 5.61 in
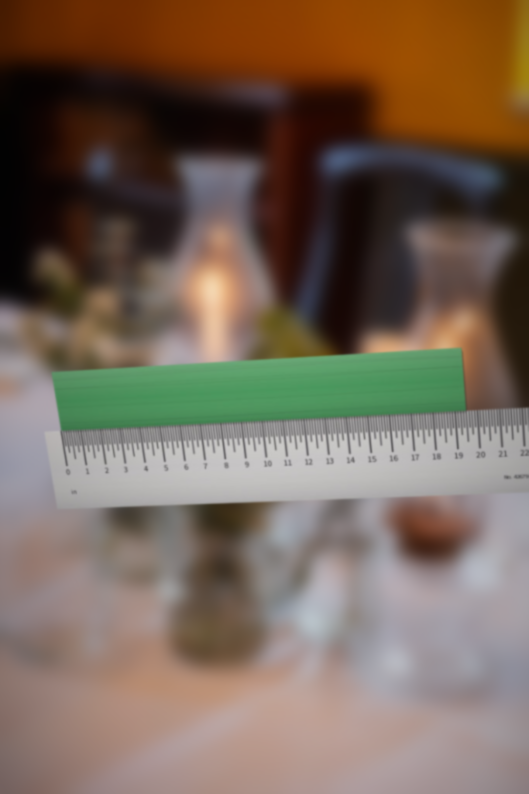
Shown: 19.5 in
